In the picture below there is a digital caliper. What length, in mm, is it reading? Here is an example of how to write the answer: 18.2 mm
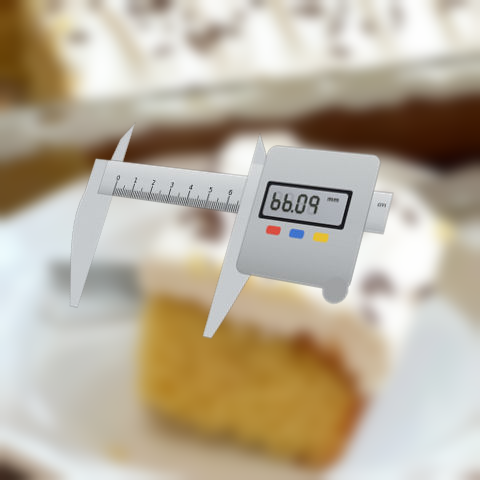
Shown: 66.09 mm
